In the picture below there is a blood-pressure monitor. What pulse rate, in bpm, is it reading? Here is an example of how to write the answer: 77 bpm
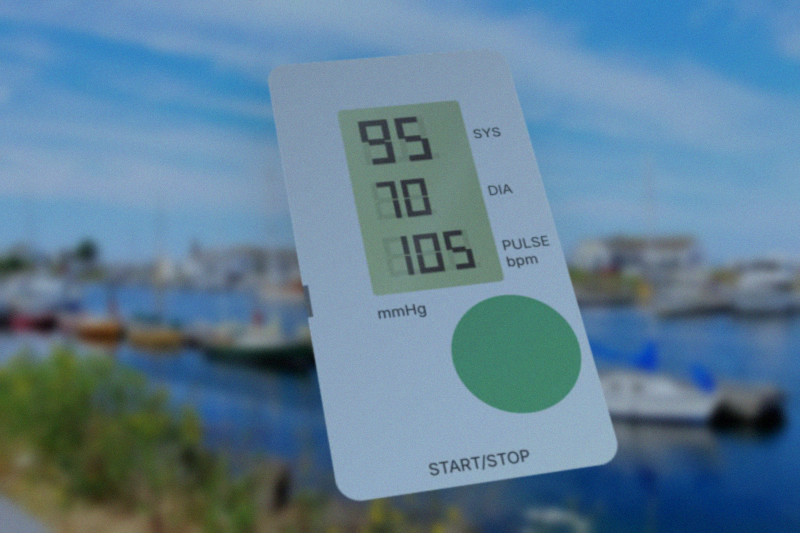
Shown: 105 bpm
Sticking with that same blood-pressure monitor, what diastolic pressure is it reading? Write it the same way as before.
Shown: 70 mmHg
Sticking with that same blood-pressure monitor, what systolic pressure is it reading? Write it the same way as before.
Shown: 95 mmHg
